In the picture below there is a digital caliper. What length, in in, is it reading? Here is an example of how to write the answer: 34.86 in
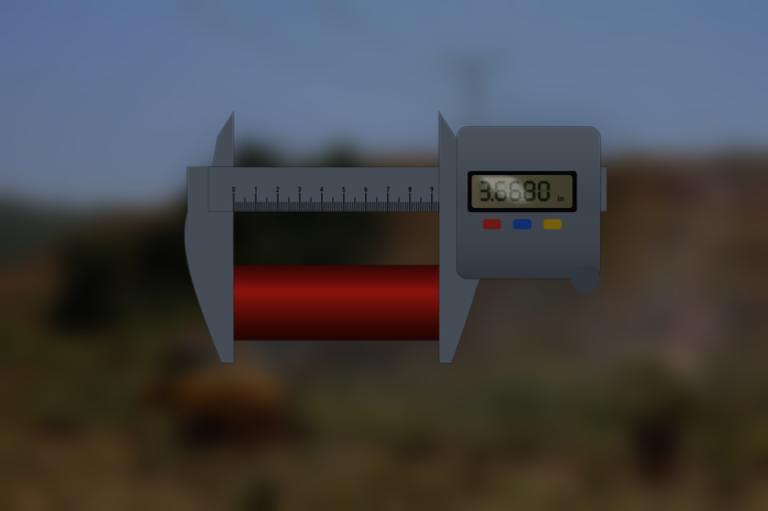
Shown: 3.6680 in
